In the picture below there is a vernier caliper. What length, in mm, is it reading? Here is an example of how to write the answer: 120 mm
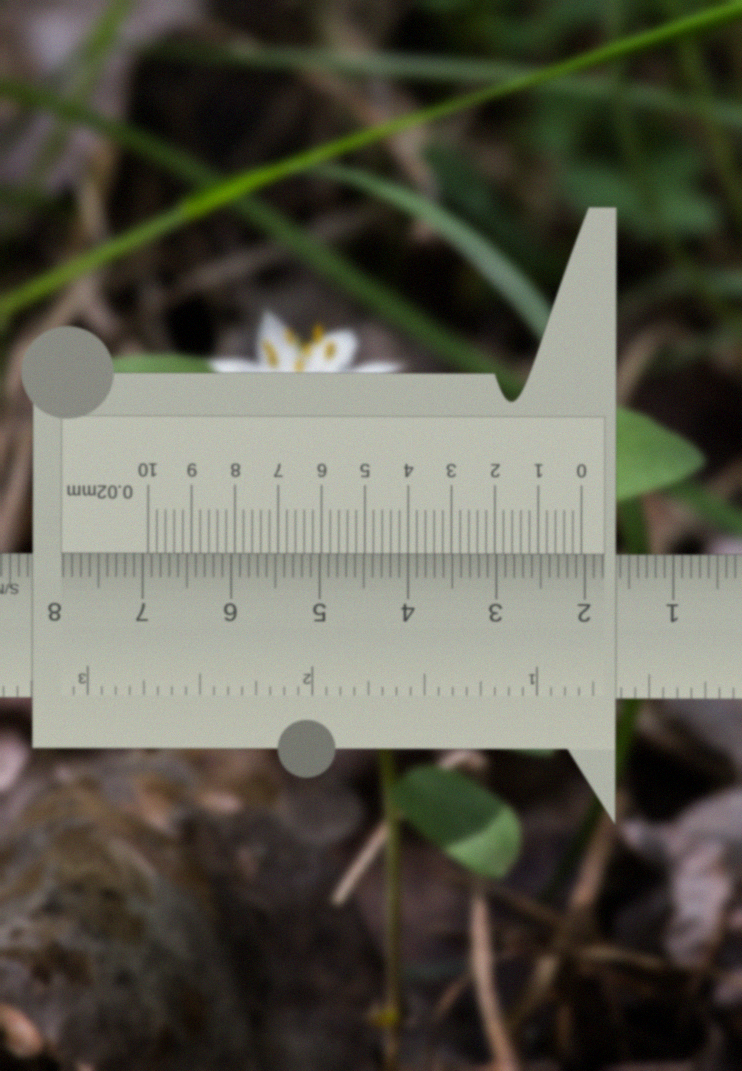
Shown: 20.4 mm
